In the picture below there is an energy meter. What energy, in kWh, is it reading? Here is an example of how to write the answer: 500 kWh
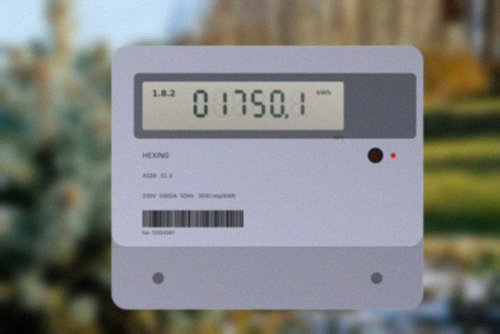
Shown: 1750.1 kWh
